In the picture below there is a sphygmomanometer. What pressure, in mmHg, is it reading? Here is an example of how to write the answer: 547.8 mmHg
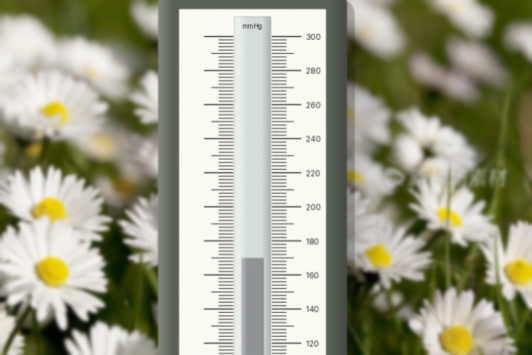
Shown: 170 mmHg
